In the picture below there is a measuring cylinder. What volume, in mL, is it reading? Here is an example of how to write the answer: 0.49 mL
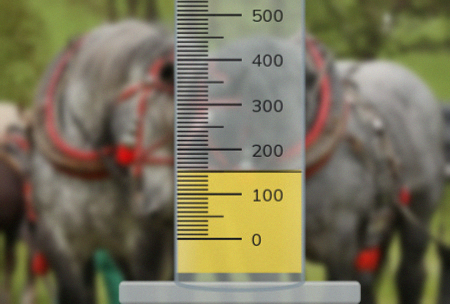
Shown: 150 mL
